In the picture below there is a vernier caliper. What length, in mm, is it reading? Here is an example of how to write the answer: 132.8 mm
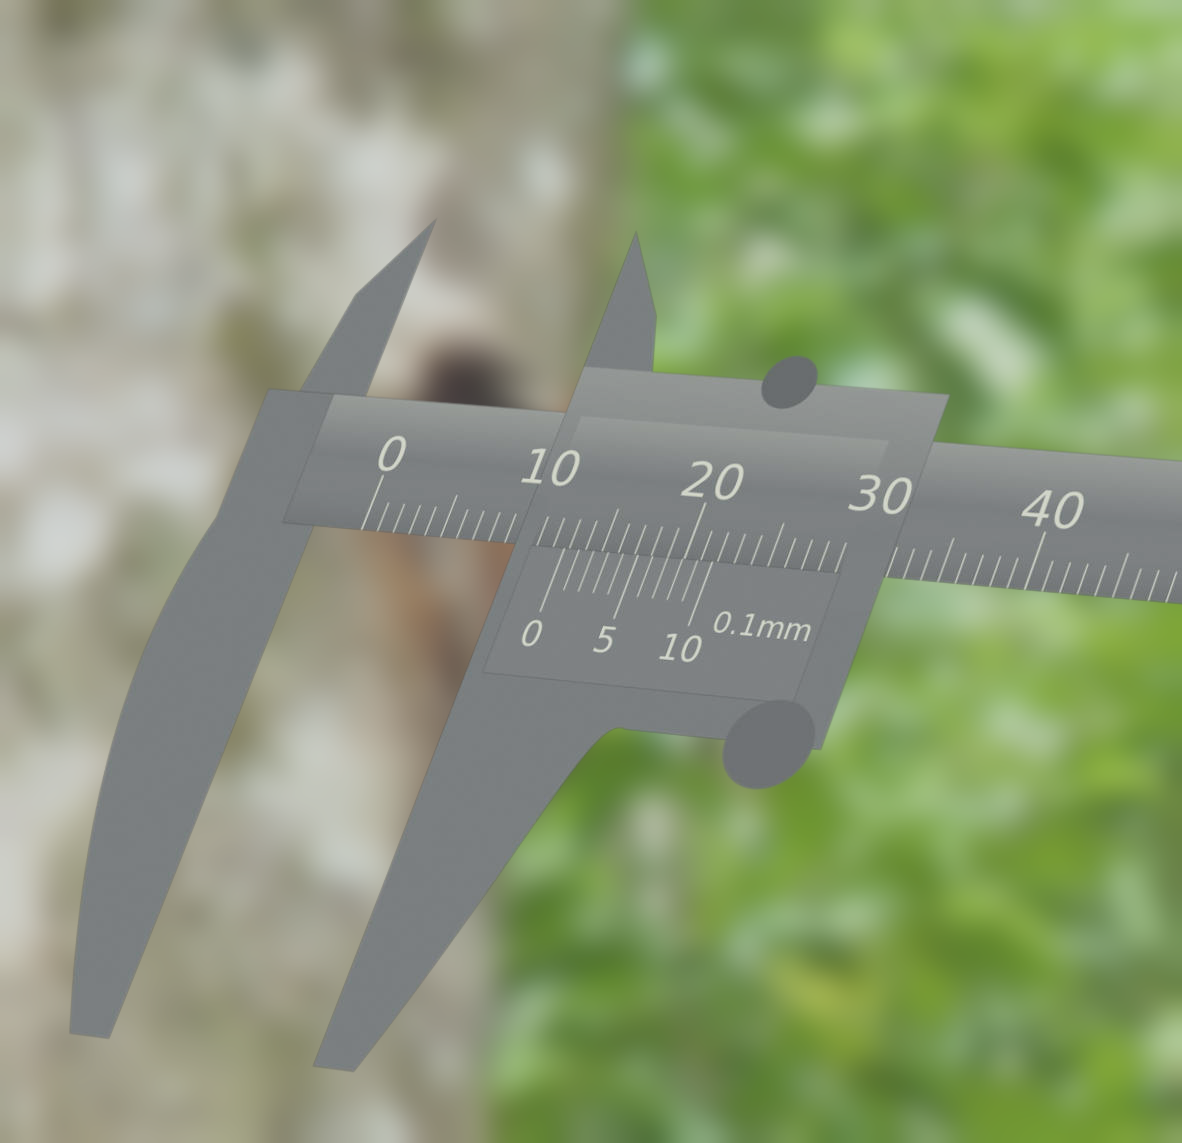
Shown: 12.7 mm
